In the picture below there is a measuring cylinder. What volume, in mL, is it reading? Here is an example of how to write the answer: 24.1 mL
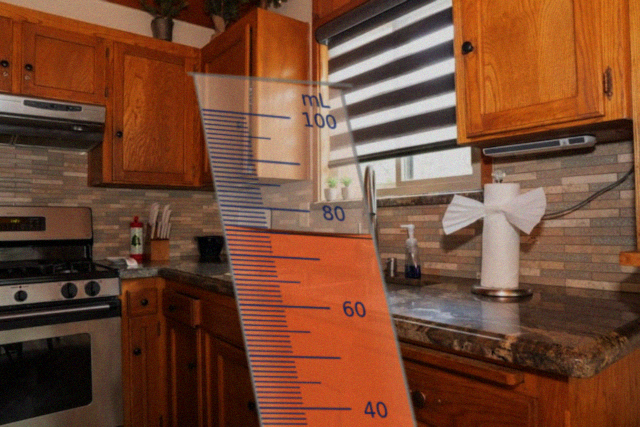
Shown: 75 mL
